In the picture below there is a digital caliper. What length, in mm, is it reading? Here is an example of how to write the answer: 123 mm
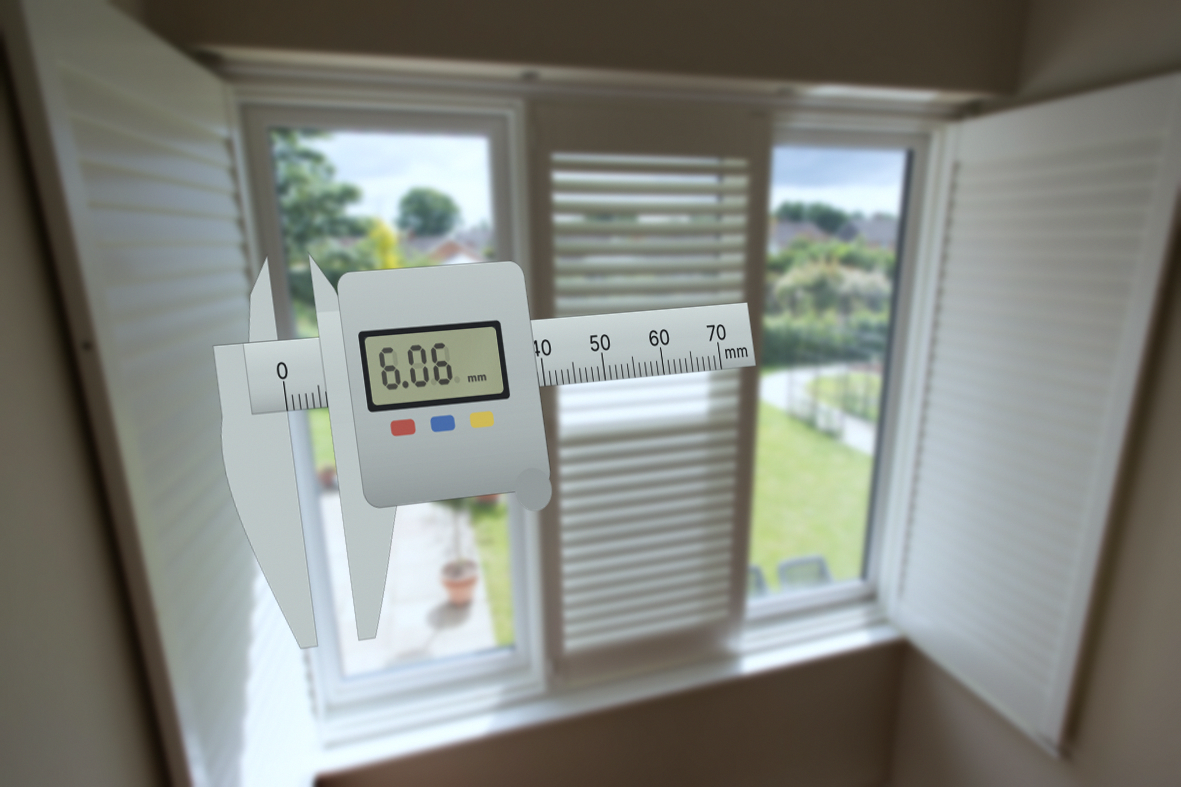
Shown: 6.06 mm
